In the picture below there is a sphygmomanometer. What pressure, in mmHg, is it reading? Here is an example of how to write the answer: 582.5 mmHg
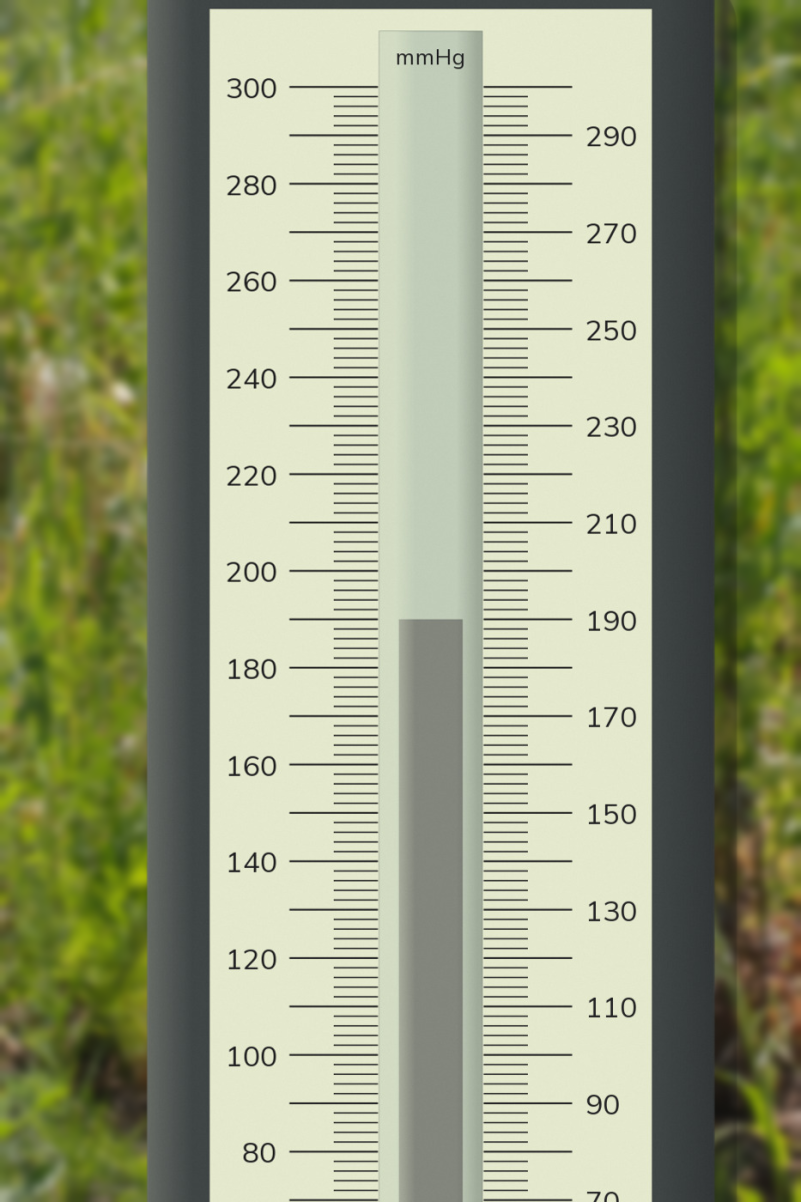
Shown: 190 mmHg
